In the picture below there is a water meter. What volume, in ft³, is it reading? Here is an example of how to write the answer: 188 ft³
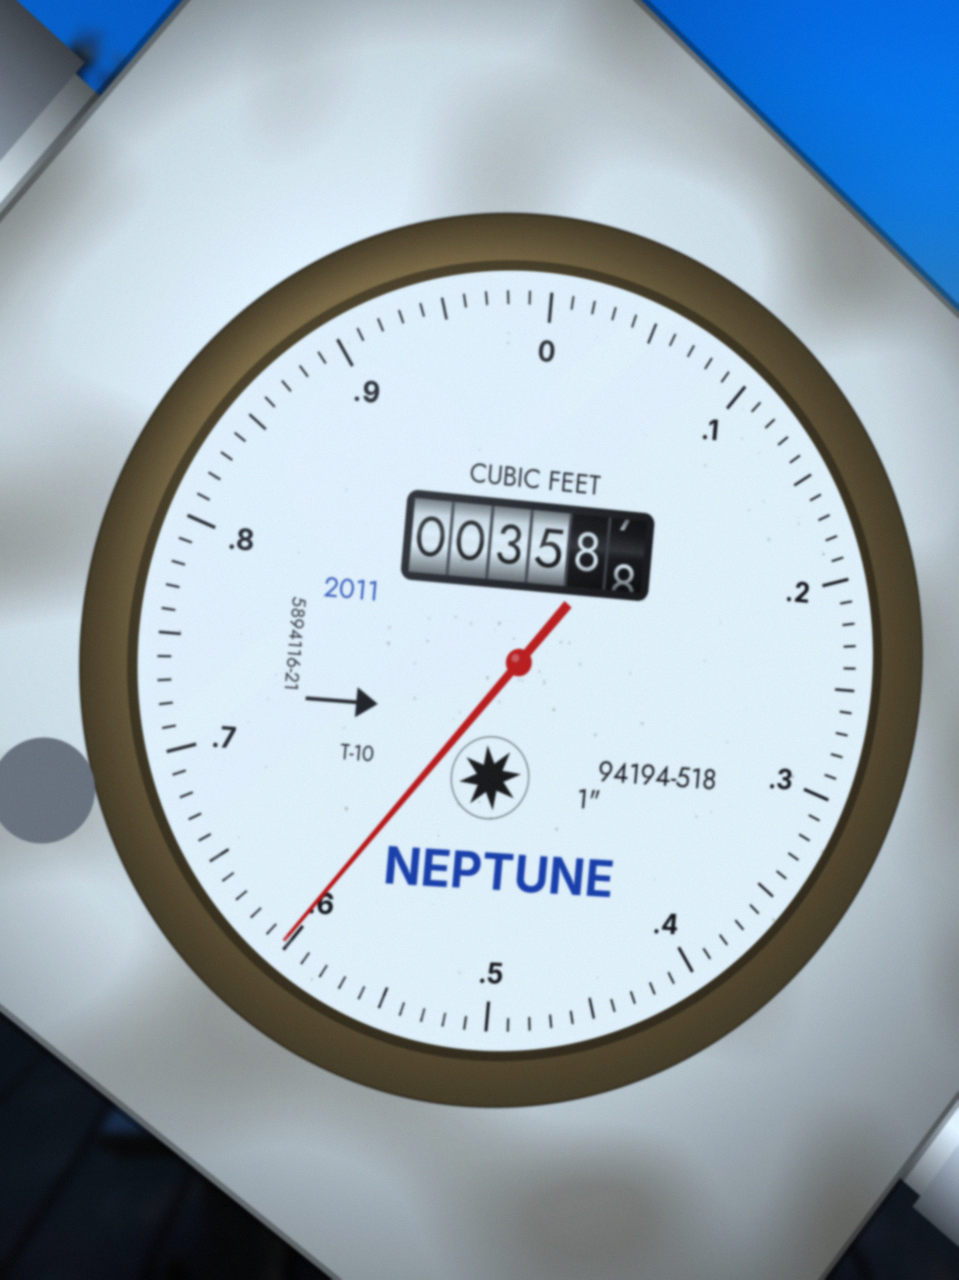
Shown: 3587.60 ft³
